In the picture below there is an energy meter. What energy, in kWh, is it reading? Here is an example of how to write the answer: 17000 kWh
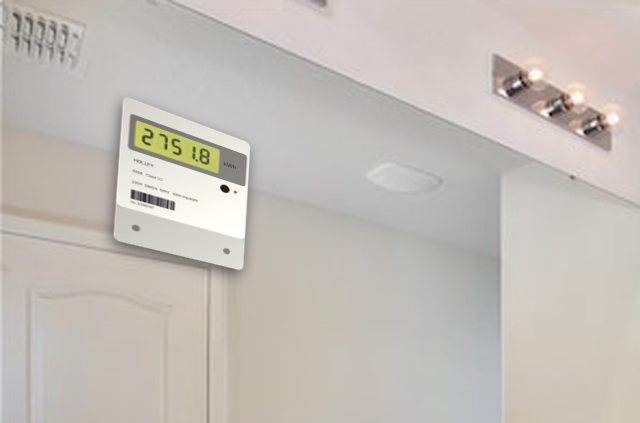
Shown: 2751.8 kWh
